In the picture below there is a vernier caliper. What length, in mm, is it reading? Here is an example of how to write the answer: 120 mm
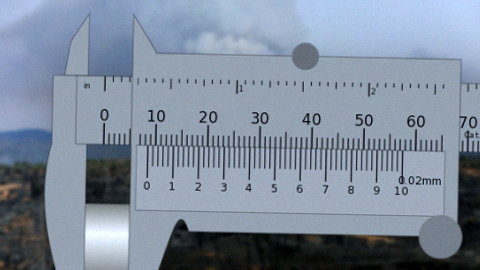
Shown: 8.5 mm
